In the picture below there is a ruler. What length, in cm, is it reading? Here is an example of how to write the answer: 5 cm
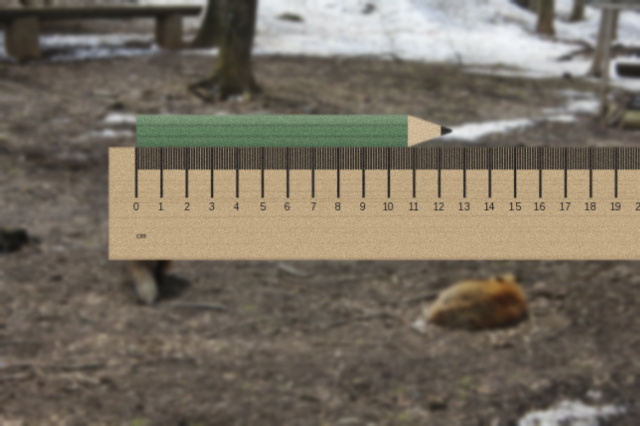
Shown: 12.5 cm
